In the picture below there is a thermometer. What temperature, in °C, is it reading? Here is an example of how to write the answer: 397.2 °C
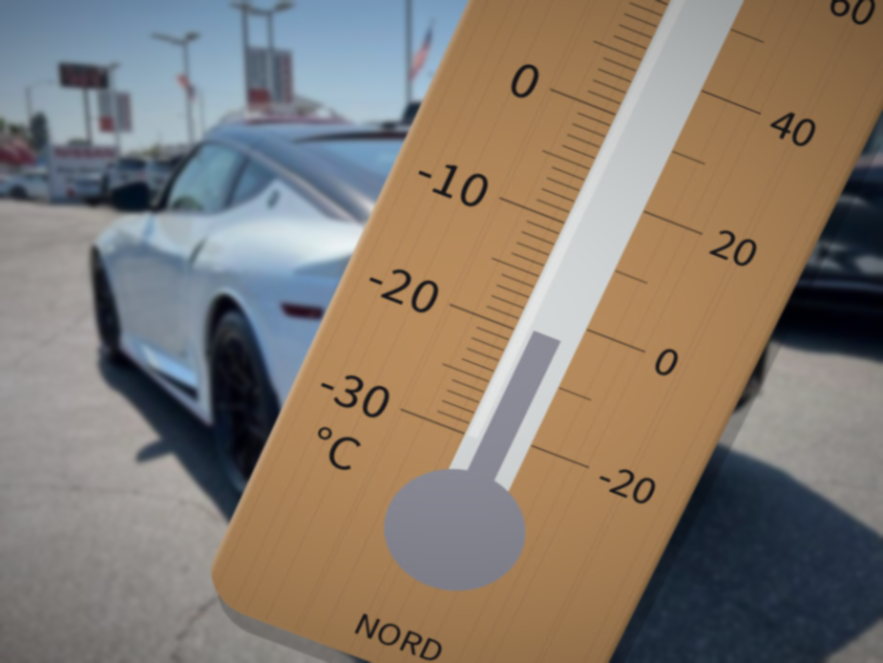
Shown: -19.5 °C
